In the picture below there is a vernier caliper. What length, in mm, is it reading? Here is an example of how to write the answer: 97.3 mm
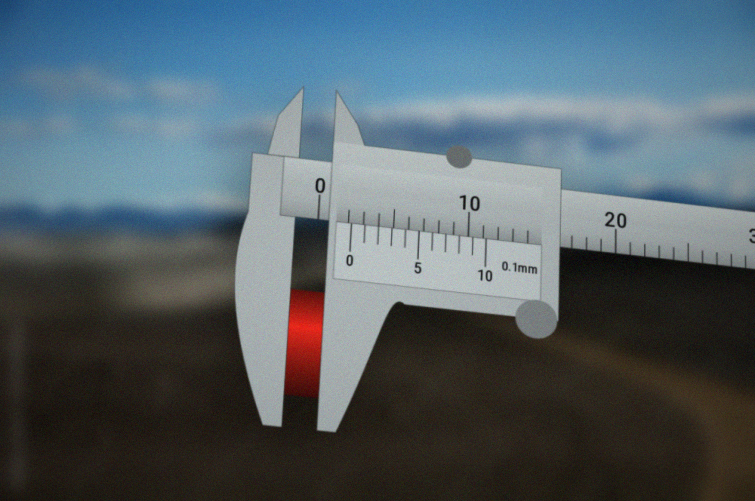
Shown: 2.2 mm
